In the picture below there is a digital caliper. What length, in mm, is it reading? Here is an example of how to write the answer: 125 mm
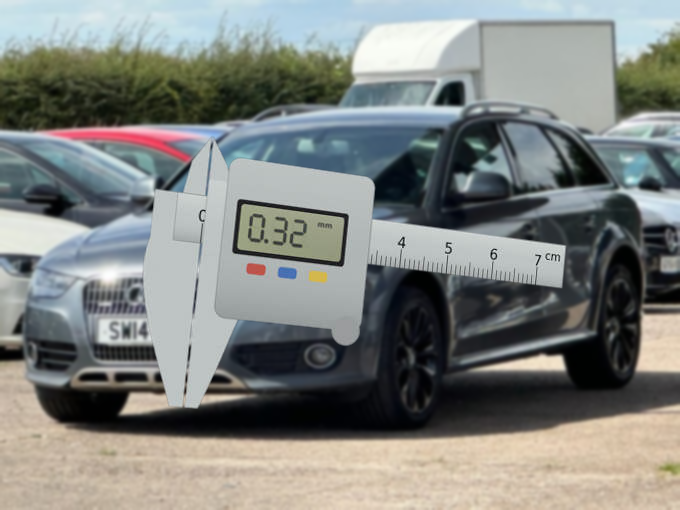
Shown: 0.32 mm
